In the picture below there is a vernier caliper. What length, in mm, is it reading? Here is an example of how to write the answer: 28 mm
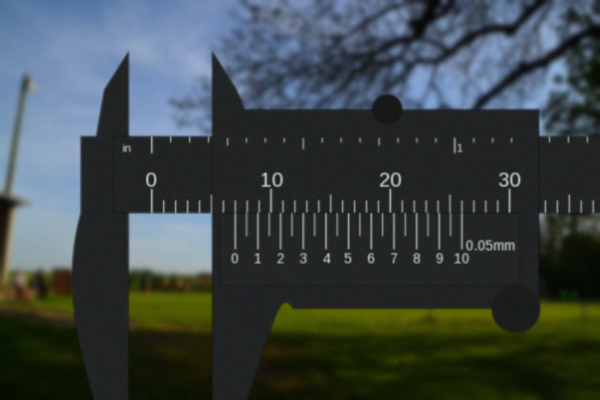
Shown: 7.0 mm
